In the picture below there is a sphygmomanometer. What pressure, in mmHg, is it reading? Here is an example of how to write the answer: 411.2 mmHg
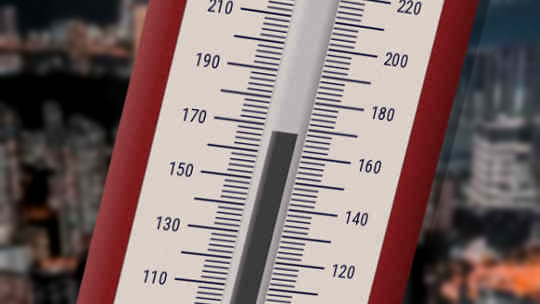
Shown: 168 mmHg
